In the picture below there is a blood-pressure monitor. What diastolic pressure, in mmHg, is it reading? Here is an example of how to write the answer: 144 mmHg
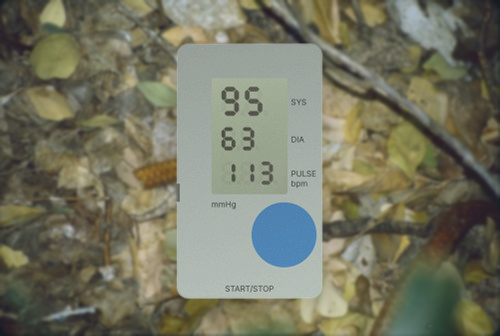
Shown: 63 mmHg
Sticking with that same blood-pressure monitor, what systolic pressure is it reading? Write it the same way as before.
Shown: 95 mmHg
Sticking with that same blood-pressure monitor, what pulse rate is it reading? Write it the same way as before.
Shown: 113 bpm
